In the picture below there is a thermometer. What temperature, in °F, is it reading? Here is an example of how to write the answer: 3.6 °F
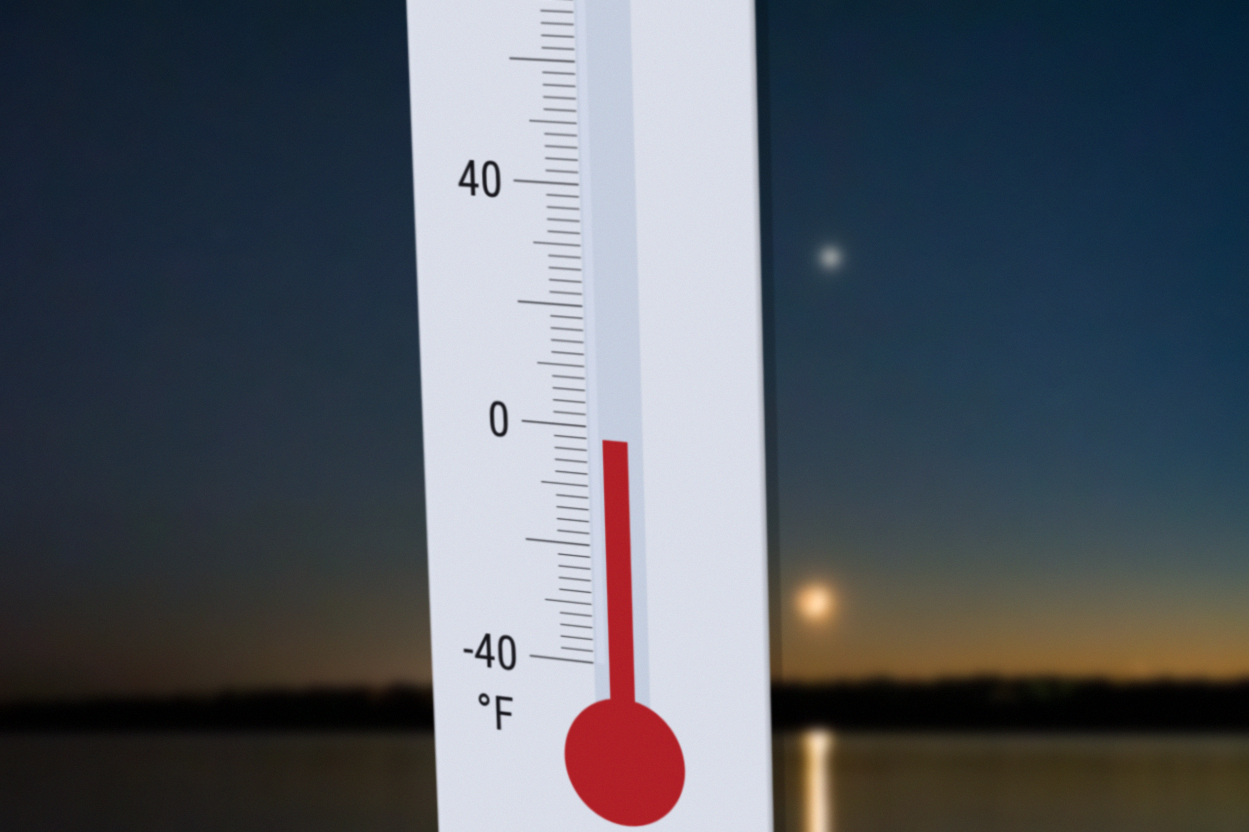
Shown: -2 °F
